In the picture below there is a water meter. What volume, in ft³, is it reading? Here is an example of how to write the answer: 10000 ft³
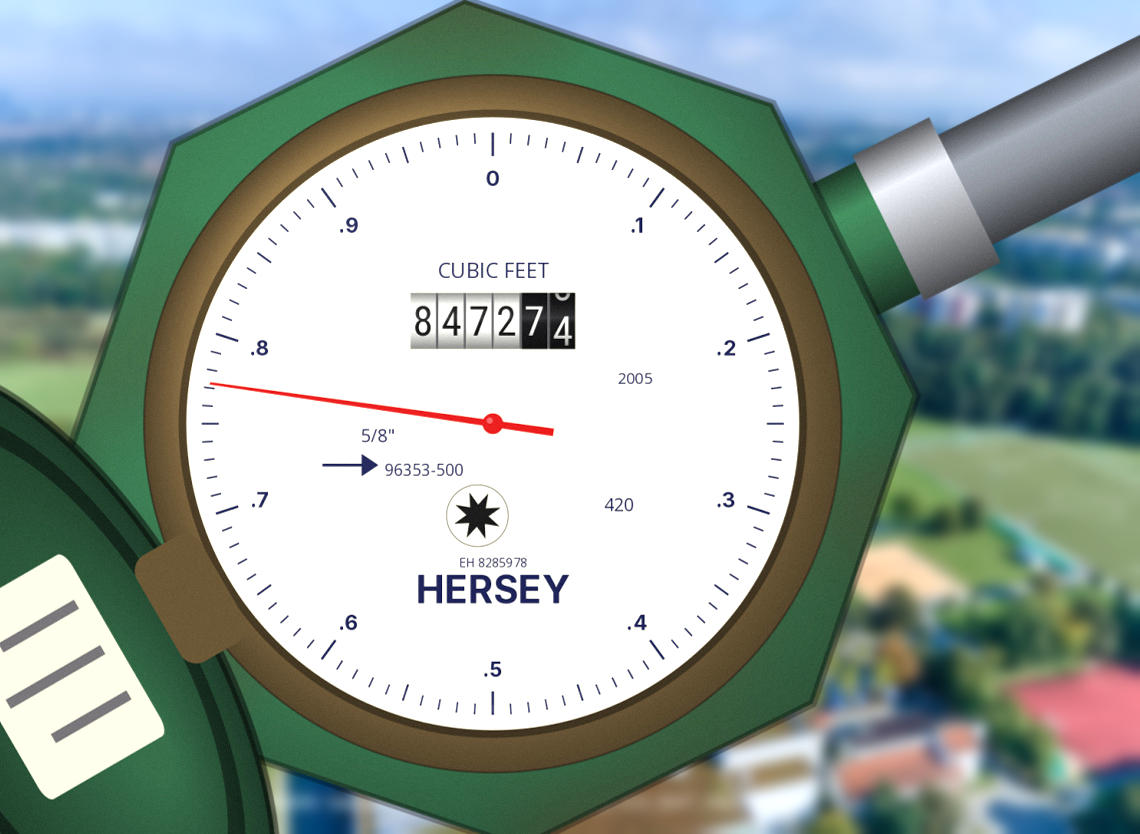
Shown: 847273.77 ft³
